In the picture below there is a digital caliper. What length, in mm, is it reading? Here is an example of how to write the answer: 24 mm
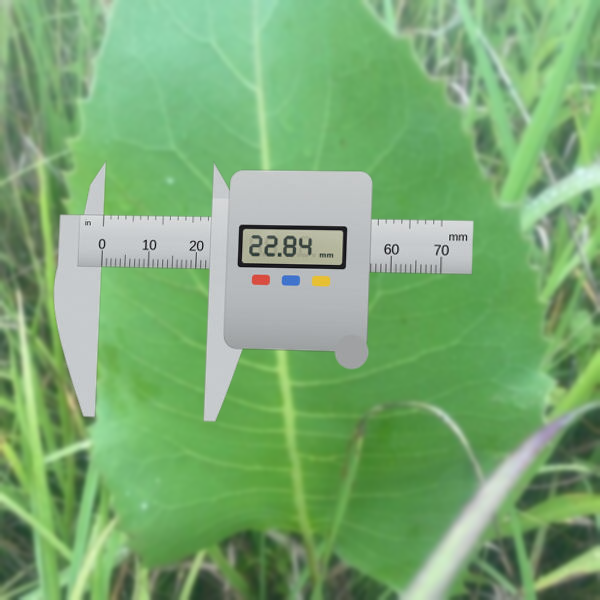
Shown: 22.84 mm
